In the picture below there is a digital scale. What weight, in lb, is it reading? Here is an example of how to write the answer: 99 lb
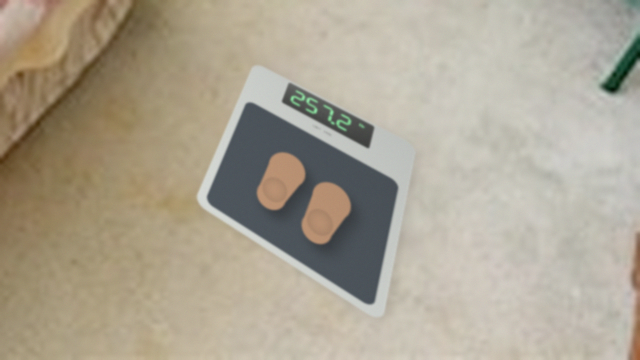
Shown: 257.2 lb
